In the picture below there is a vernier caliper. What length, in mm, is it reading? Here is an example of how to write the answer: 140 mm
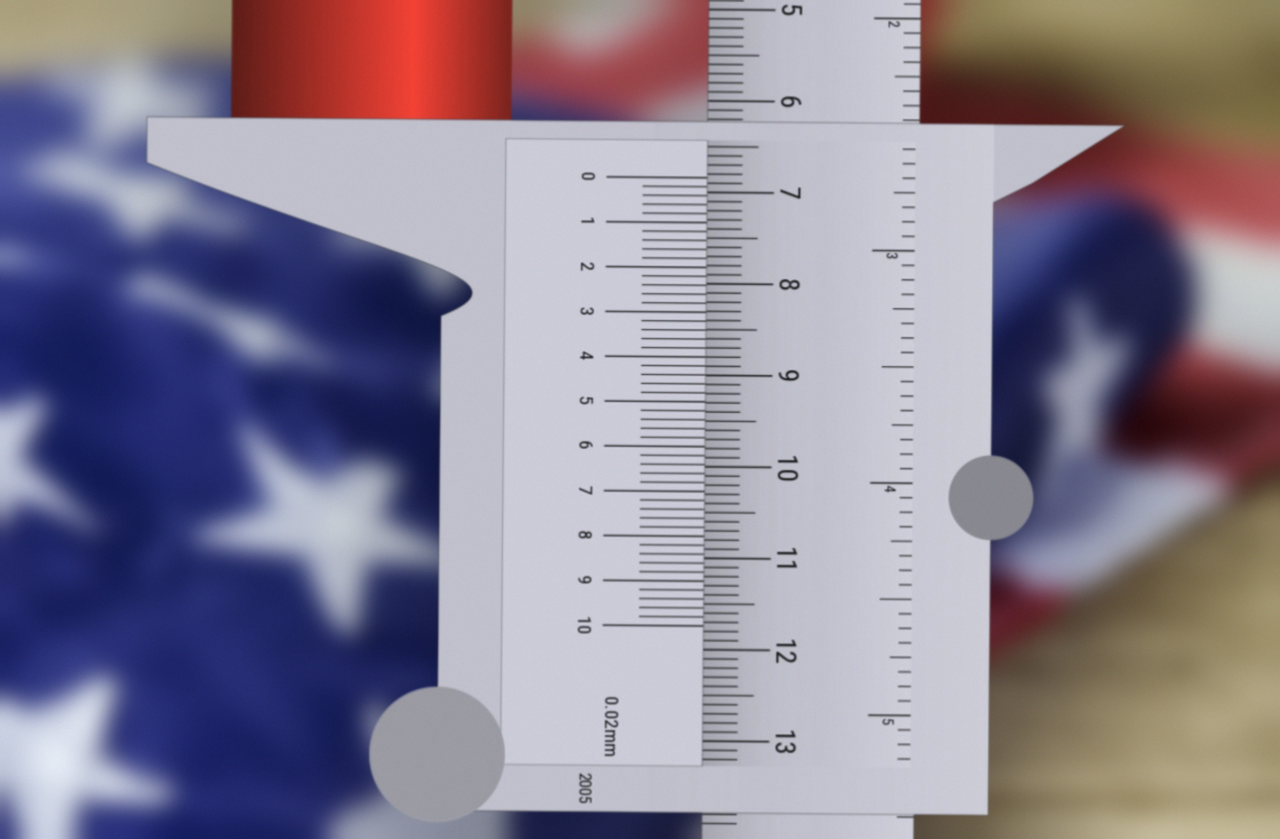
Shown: 68.4 mm
